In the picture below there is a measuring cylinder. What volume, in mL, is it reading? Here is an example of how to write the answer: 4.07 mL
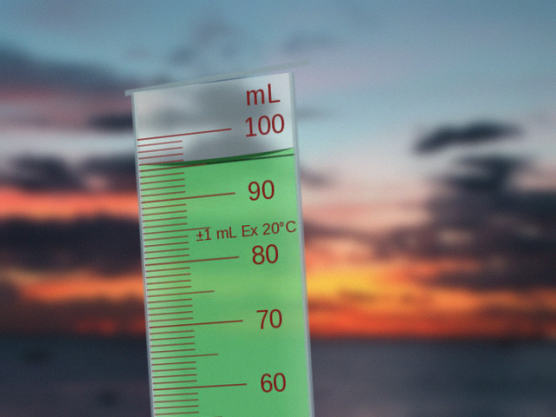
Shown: 95 mL
